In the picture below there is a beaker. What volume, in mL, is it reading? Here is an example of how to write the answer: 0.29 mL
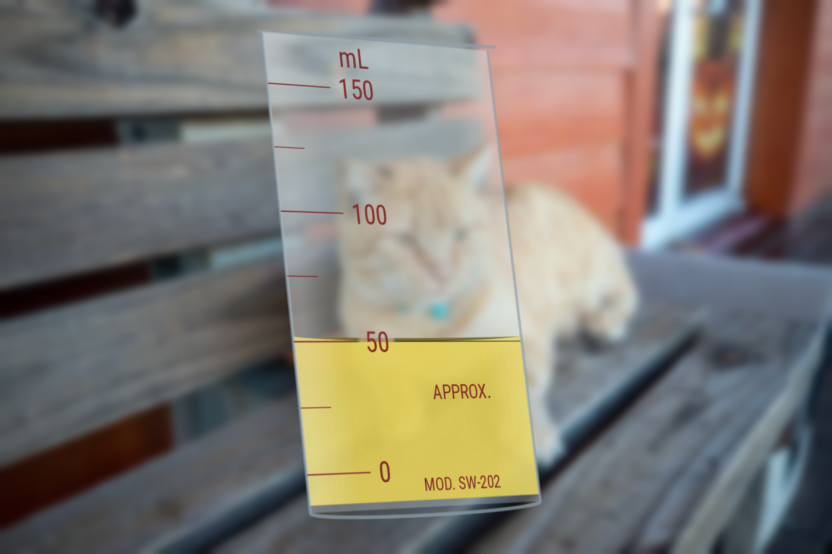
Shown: 50 mL
